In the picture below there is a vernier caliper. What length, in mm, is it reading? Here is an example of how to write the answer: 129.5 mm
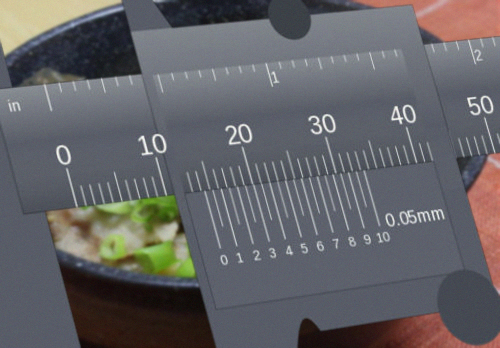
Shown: 14.4 mm
